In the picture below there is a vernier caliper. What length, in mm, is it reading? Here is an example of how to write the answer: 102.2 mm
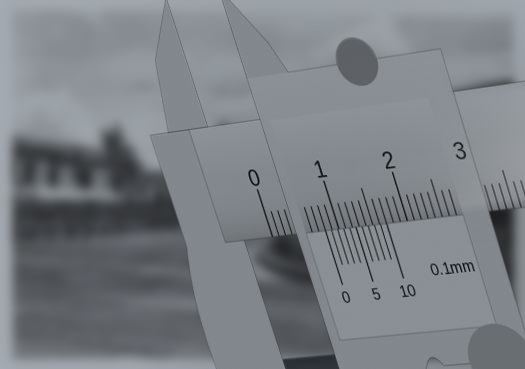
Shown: 8.0 mm
